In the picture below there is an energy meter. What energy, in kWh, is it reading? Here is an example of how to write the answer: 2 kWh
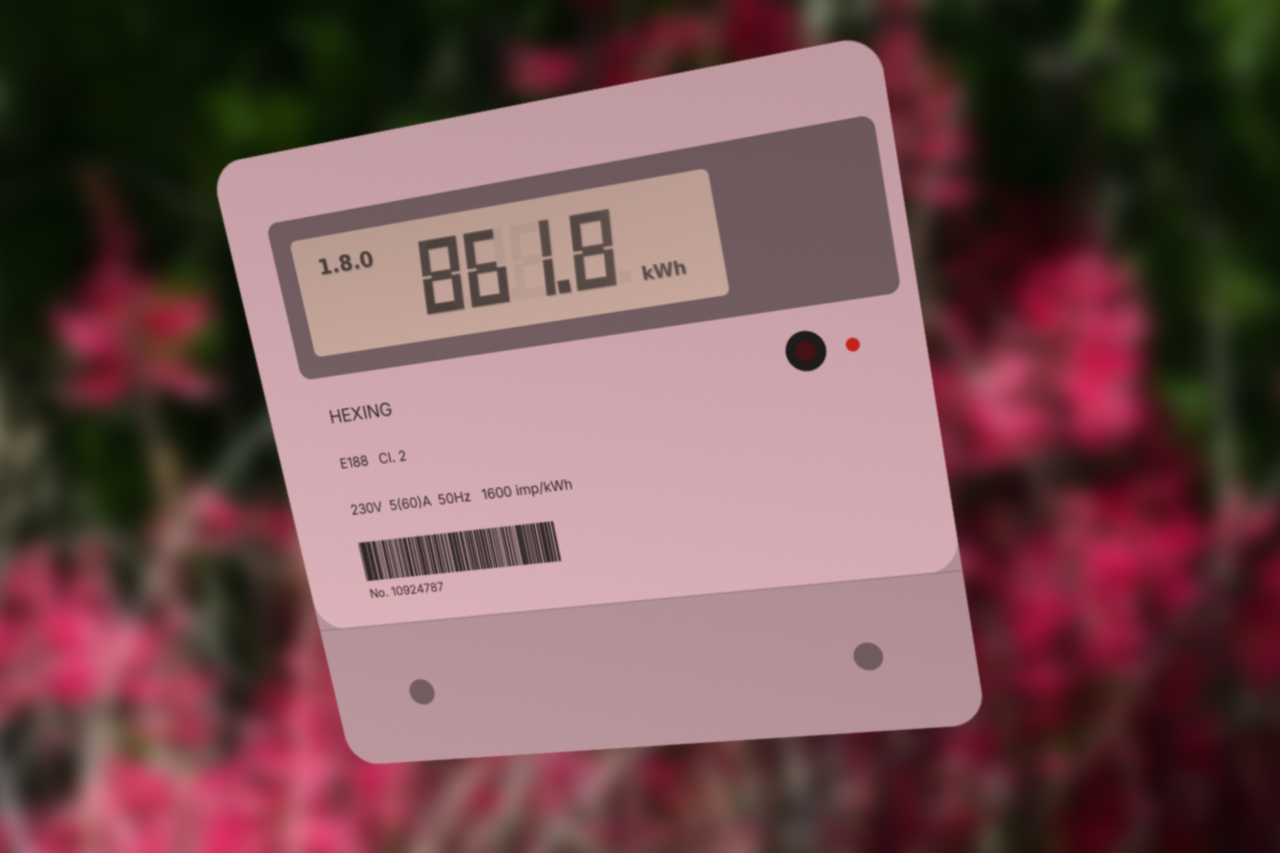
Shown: 861.8 kWh
